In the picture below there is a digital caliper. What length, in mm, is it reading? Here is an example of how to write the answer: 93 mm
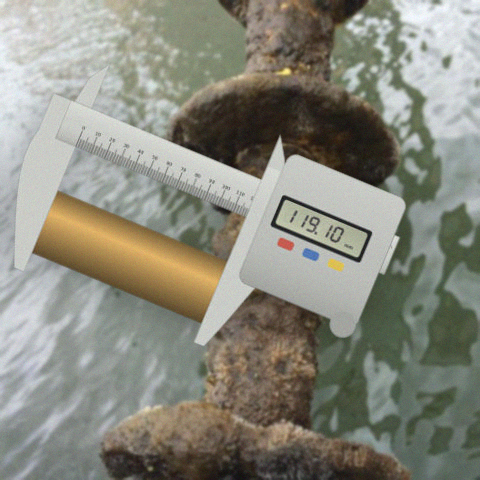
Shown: 119.10 mm
